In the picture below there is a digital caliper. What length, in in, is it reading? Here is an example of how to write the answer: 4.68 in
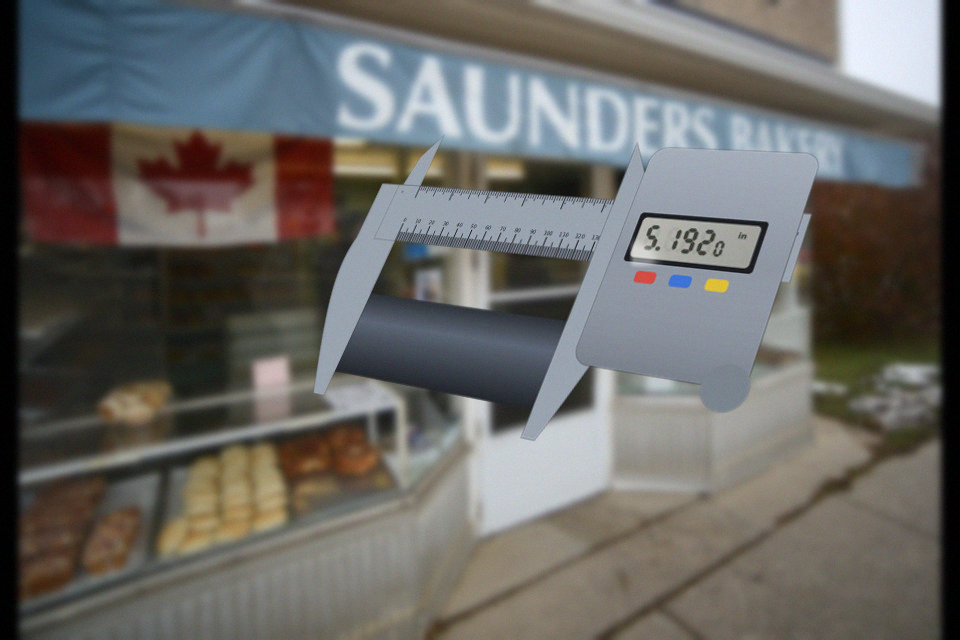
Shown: 5.1920 in
